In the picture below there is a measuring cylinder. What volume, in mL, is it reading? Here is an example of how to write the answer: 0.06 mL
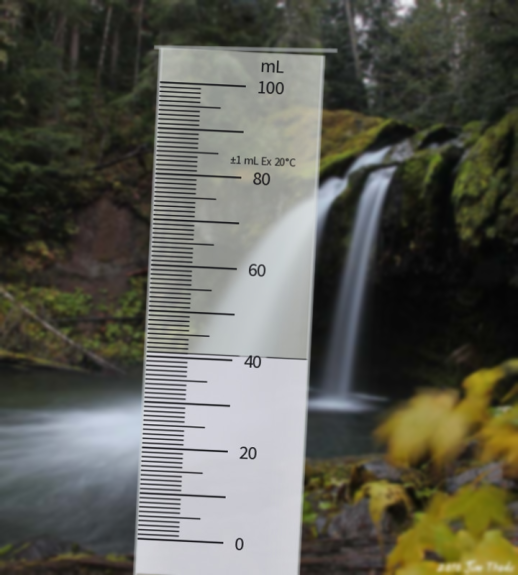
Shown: 41 mL
